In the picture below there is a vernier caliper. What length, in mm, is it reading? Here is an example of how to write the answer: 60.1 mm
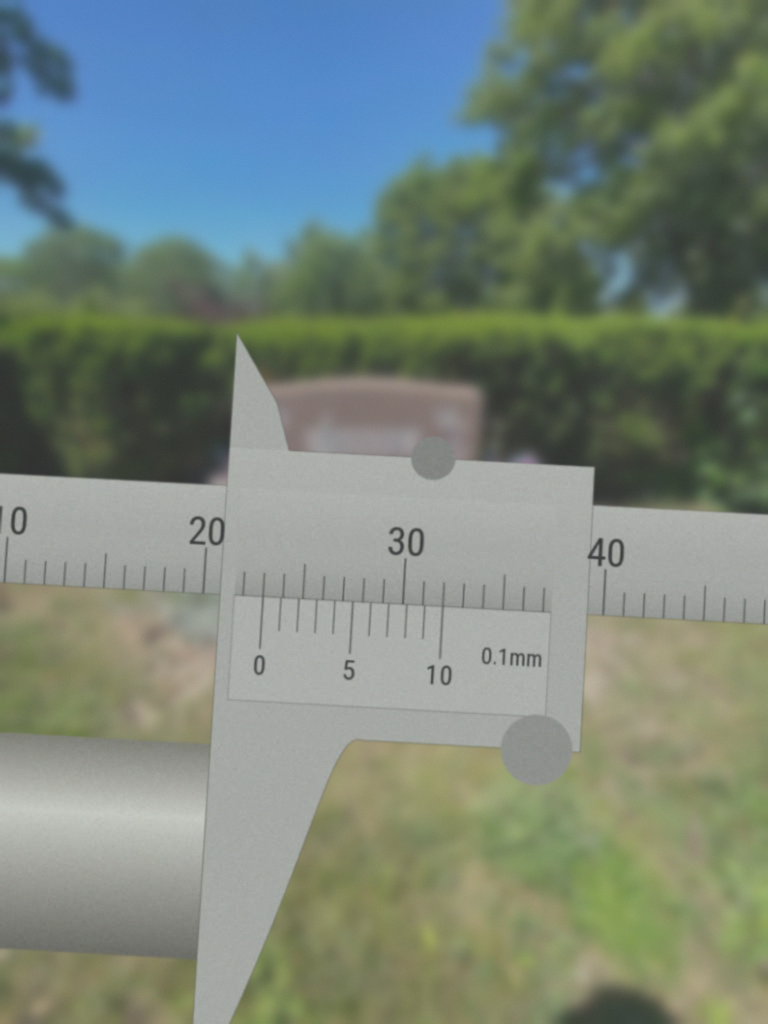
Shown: 23.0 mm
